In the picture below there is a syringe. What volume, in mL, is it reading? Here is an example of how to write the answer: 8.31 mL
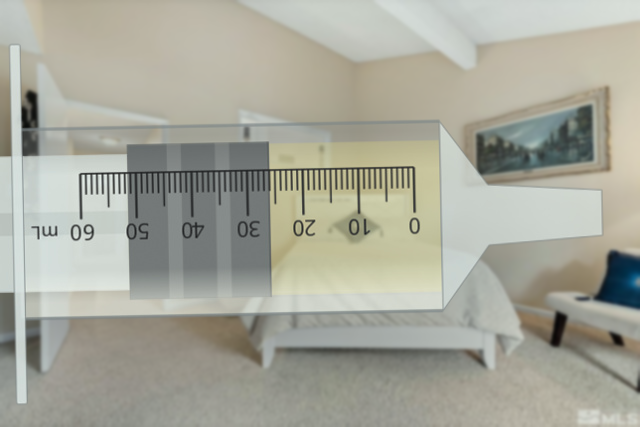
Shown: 26 mL
